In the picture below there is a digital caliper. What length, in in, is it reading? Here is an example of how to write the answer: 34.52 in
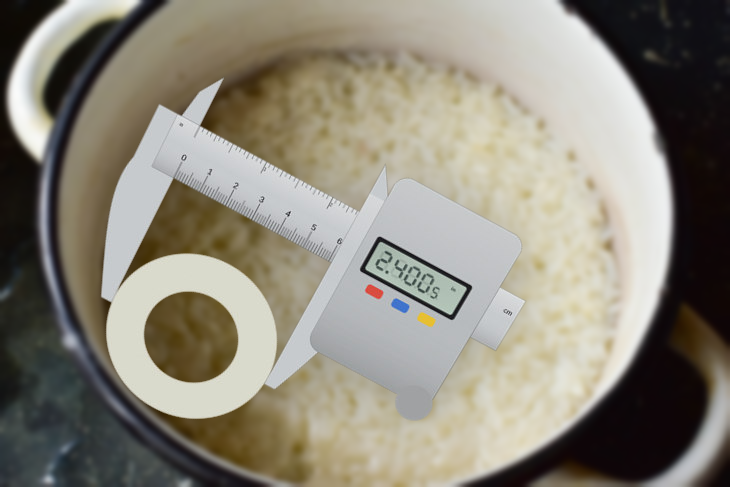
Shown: 2.4005 in
